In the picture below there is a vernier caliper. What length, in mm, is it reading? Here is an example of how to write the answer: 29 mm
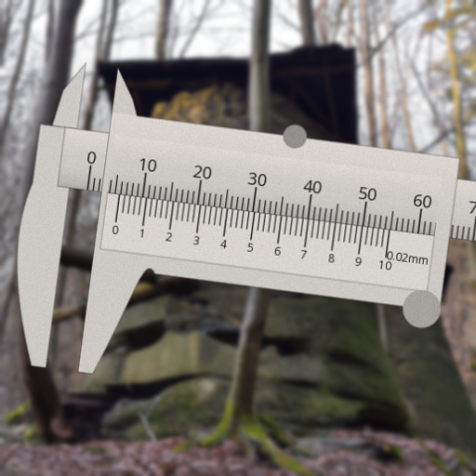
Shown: 5.8 mm
